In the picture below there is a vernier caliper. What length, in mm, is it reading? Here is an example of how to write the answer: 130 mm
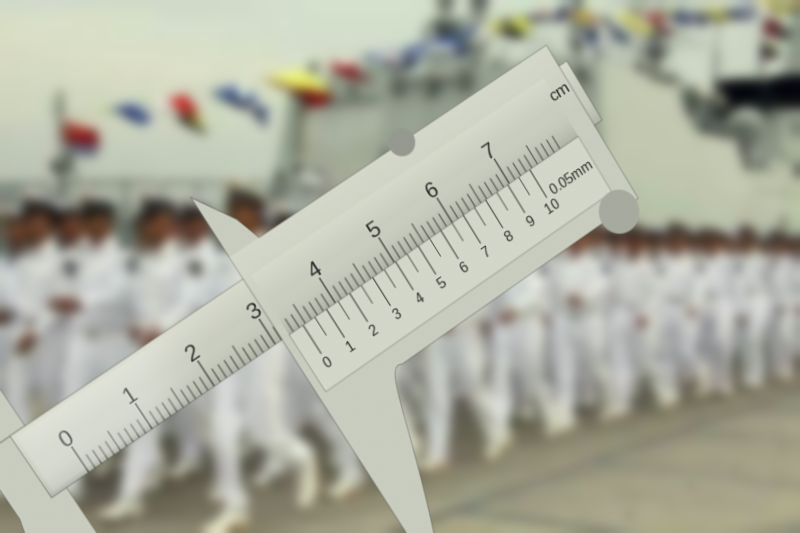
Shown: 34.6 mm
